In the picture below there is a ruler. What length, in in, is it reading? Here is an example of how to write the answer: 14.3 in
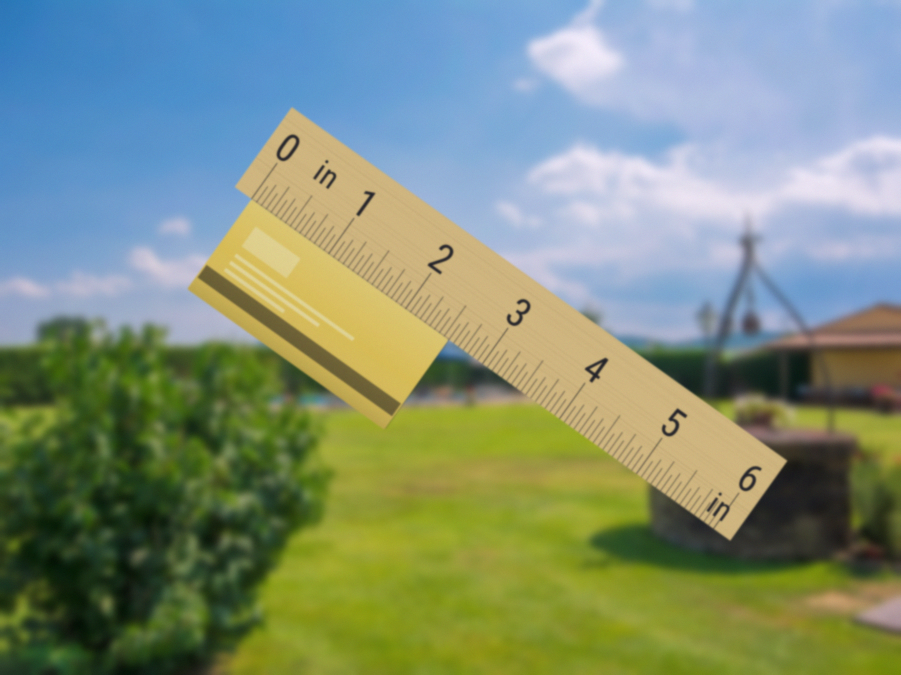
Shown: 2.5625 in
